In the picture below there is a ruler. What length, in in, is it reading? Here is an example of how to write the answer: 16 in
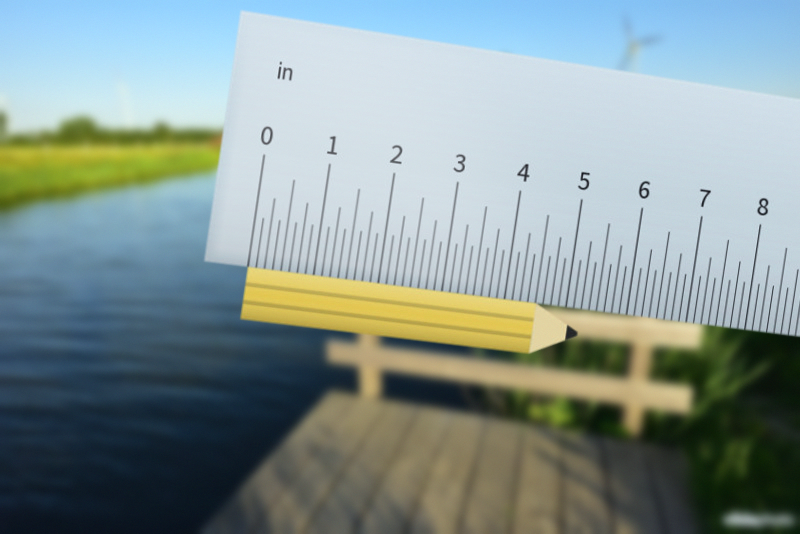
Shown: 5.25 in
